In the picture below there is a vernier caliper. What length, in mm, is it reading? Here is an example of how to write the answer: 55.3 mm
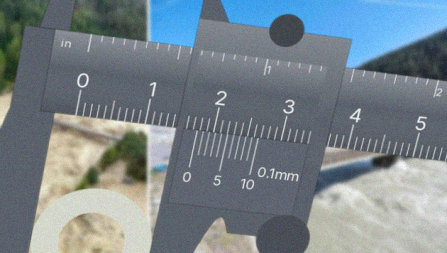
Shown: 17.6 mm
